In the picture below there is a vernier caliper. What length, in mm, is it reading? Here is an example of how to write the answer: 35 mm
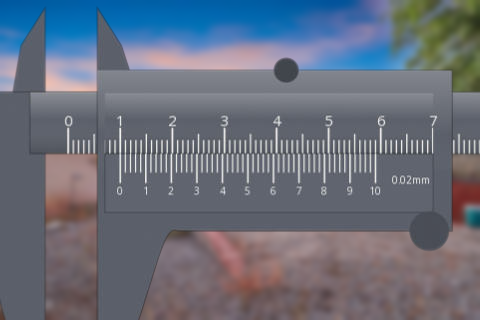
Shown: 10.0 mm
